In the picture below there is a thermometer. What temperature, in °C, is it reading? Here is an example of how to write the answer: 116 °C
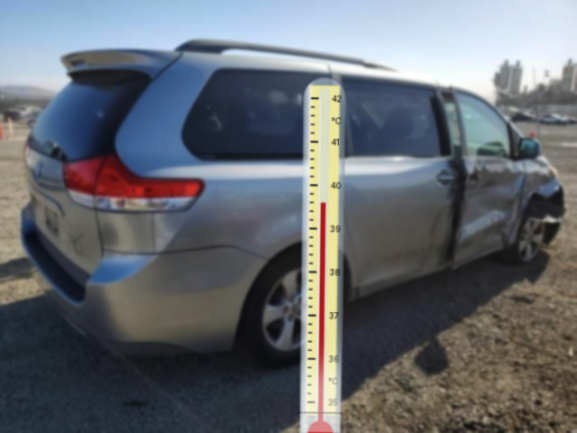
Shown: 39.6 °C
